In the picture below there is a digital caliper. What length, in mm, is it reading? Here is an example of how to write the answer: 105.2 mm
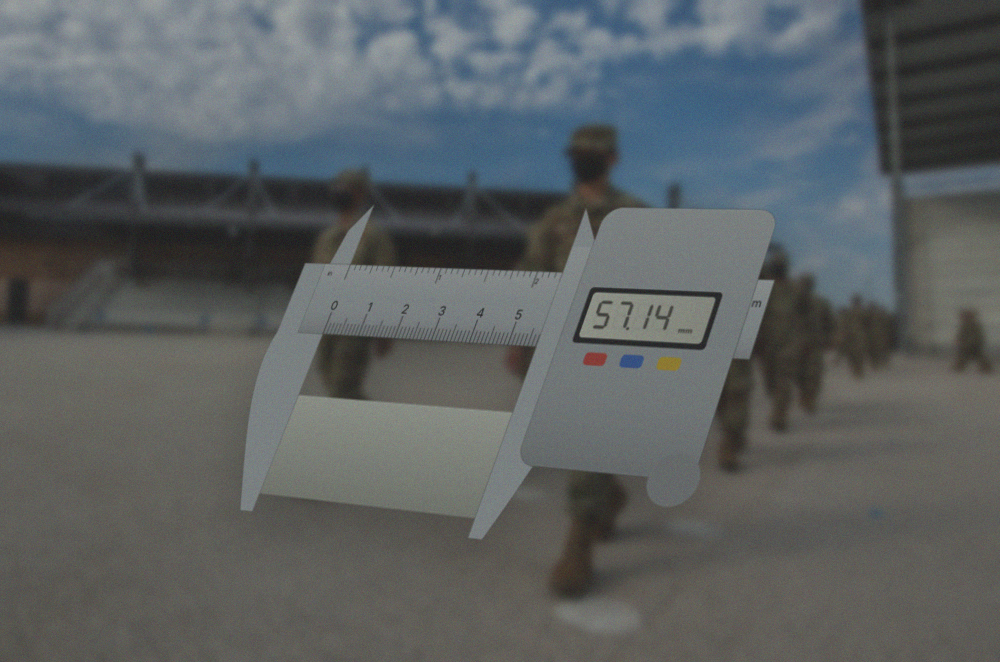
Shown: 57.14 mm
